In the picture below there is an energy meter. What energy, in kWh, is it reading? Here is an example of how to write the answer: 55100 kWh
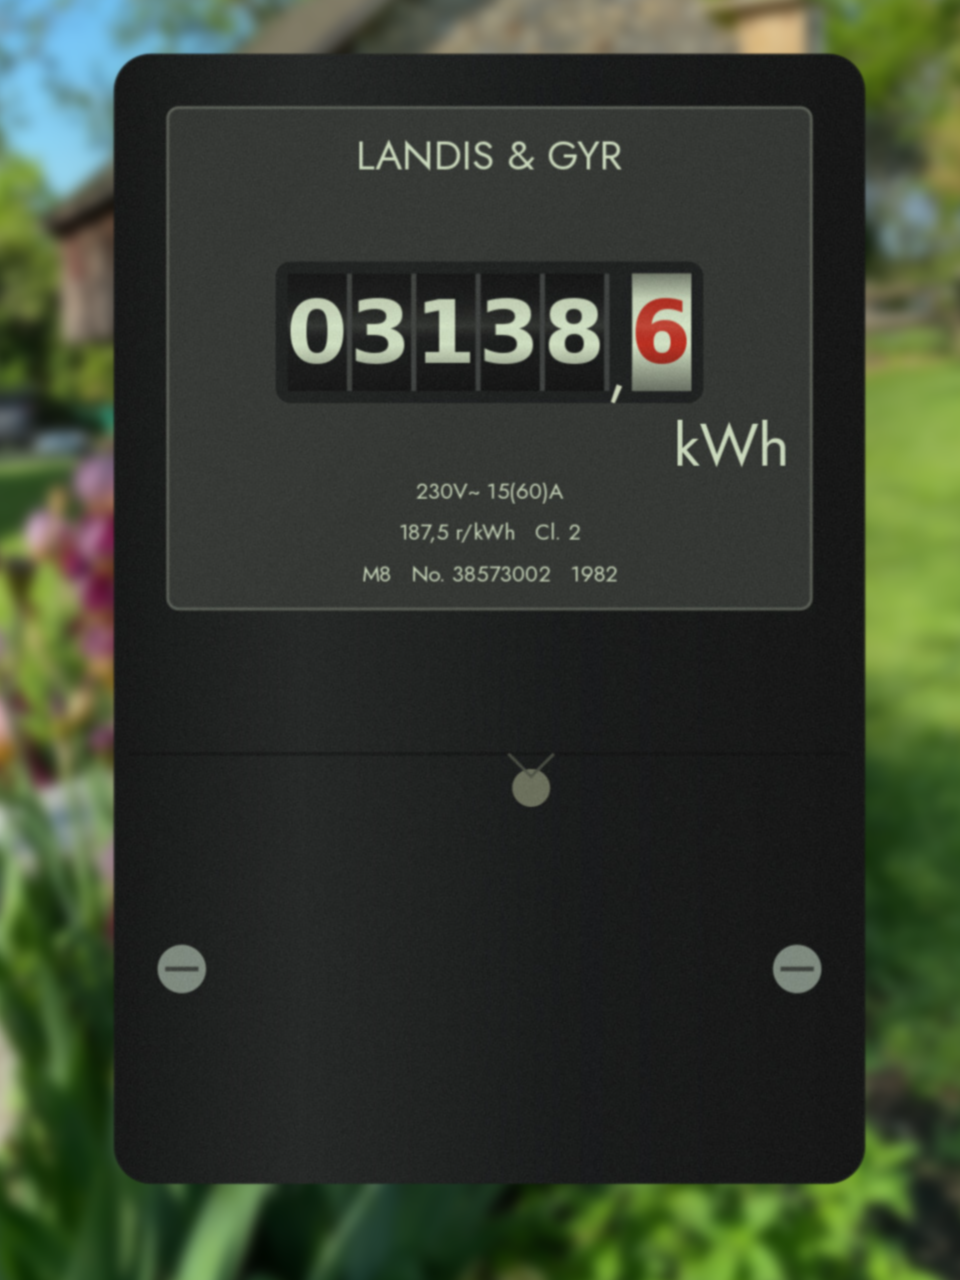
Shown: 3138.6 kWh
